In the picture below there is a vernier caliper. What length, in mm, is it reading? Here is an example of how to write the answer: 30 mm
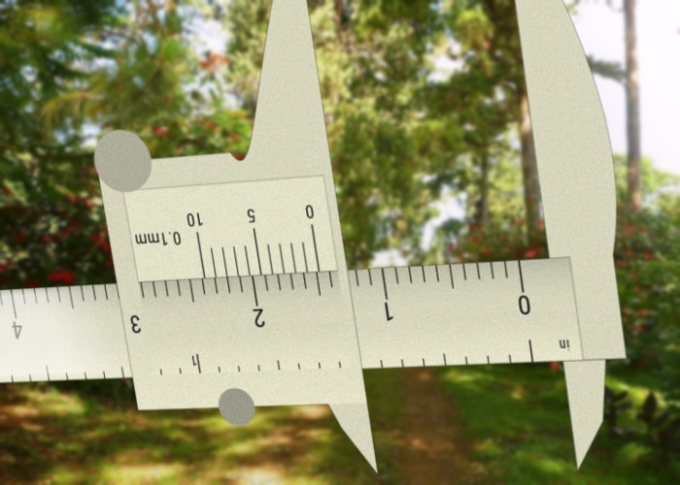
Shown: 14.8 mm
